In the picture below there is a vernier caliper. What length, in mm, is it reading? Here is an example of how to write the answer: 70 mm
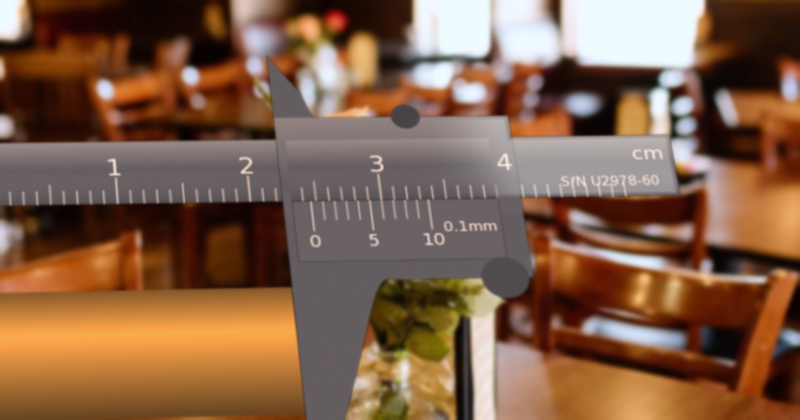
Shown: 24.6 mm
